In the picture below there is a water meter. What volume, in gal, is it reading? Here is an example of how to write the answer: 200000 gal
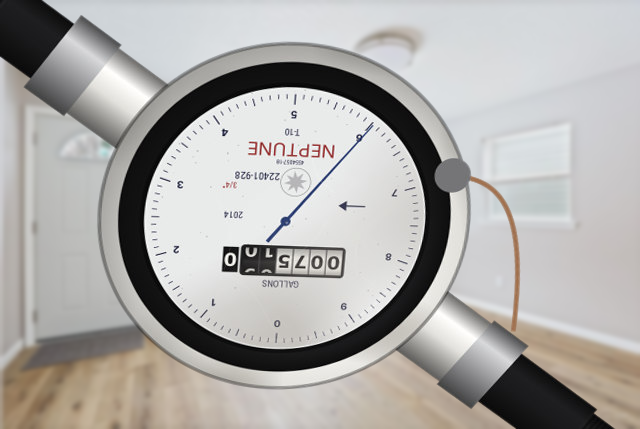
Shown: 75096.0 gal
